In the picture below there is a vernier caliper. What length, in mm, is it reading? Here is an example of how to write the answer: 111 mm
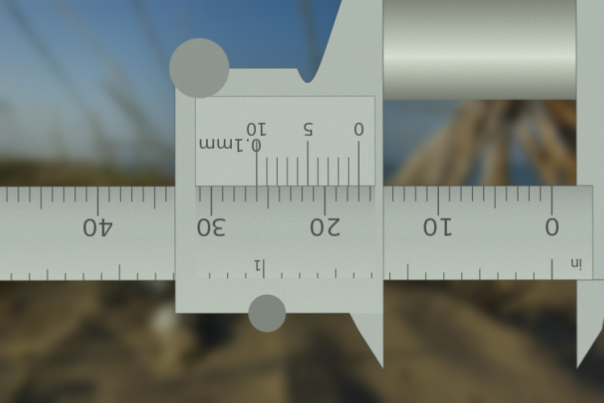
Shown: 17.0 mm
